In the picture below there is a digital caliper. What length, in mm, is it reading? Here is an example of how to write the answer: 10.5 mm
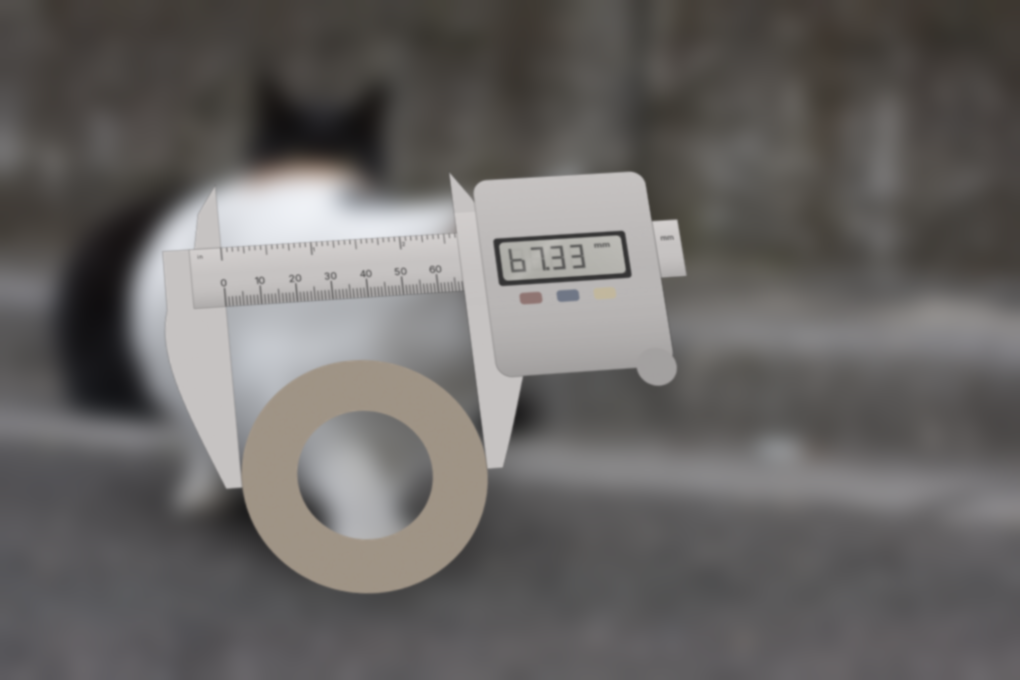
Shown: 67.33 mm
